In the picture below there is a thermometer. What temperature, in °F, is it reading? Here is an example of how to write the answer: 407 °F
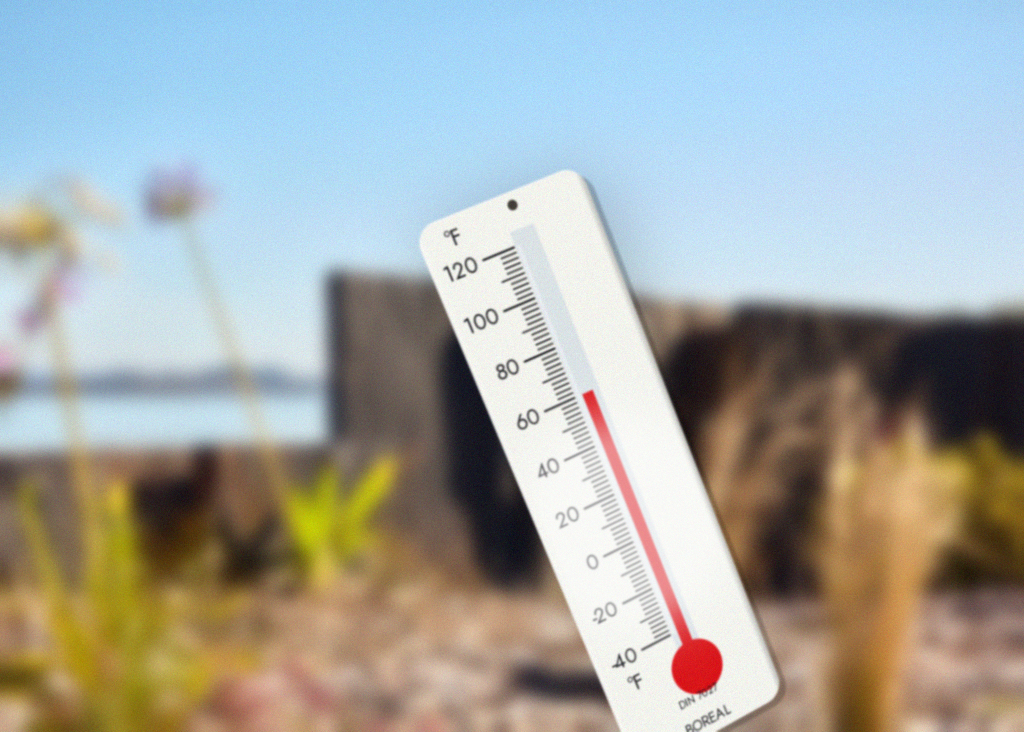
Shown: 60 °F
